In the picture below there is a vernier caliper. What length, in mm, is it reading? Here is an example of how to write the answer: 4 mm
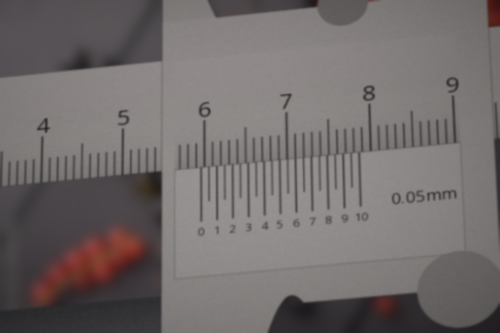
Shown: 59.6 mm
